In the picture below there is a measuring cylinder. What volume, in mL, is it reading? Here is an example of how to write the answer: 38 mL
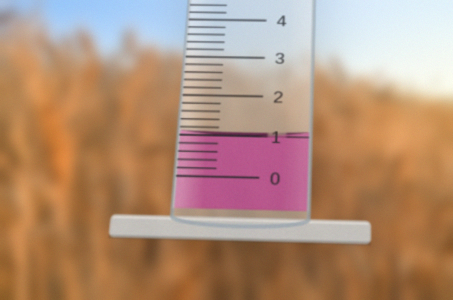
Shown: 1 mL
